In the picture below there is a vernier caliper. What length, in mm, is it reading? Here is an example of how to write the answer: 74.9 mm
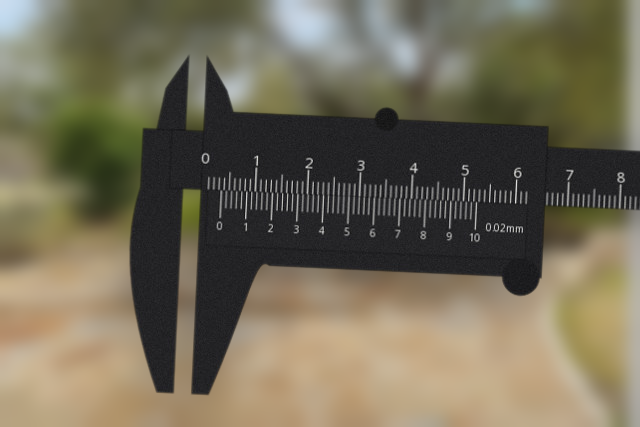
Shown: 3.5 mm
